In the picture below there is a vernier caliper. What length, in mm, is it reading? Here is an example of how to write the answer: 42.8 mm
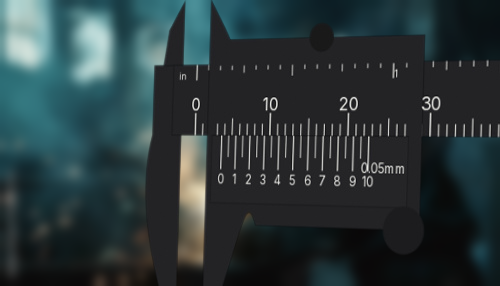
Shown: 3.6 mm
